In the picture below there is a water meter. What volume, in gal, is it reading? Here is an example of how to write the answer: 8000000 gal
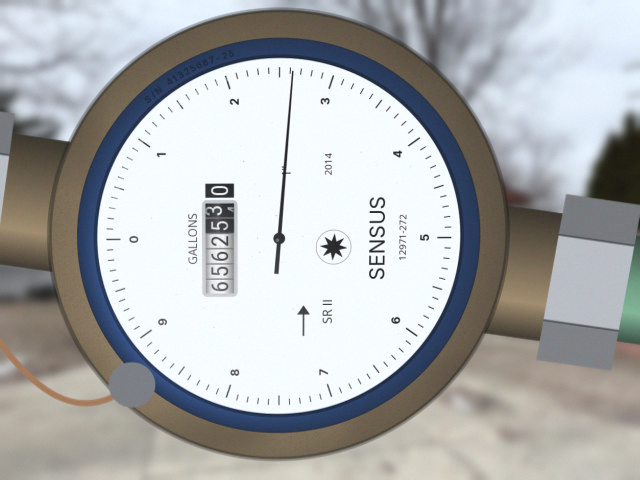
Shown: 6562532.6 gal
